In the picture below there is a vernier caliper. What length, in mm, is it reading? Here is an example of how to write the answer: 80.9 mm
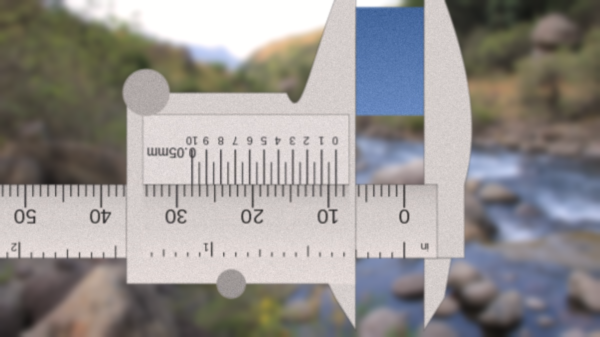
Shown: 9.0 mm
